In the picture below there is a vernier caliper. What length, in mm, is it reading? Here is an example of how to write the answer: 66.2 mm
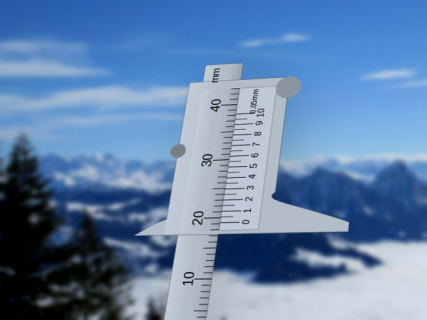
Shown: 19.2 mm
